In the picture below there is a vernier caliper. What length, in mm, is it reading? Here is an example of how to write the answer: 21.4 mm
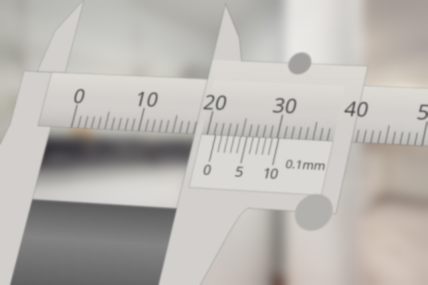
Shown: 21.2 mm
